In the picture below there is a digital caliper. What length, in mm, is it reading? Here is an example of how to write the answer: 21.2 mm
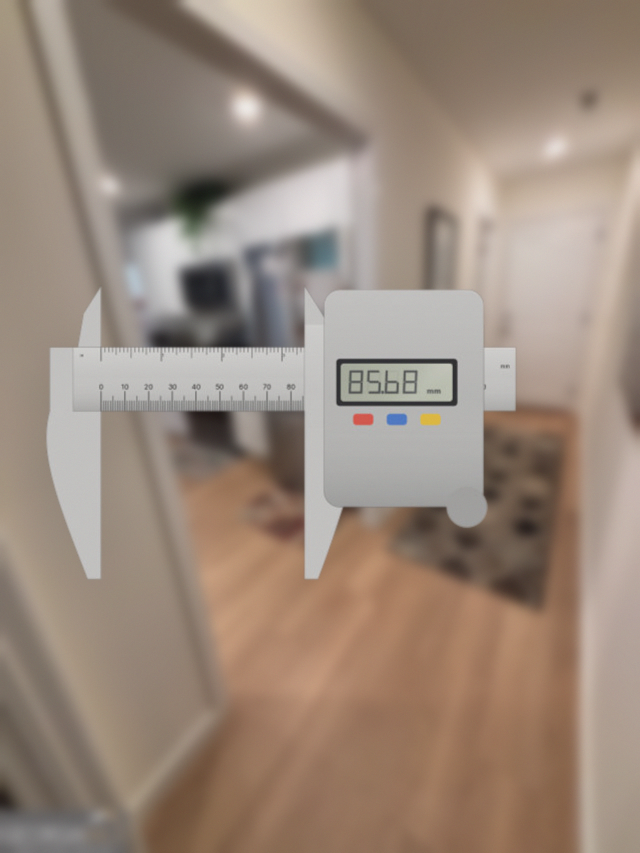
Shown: 85.68 mm
